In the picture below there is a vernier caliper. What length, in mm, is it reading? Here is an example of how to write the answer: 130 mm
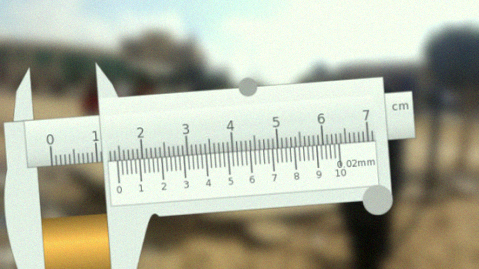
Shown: 14.5 mm
